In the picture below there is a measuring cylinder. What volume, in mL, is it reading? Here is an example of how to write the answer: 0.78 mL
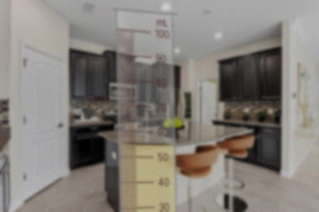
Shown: 55 mL
